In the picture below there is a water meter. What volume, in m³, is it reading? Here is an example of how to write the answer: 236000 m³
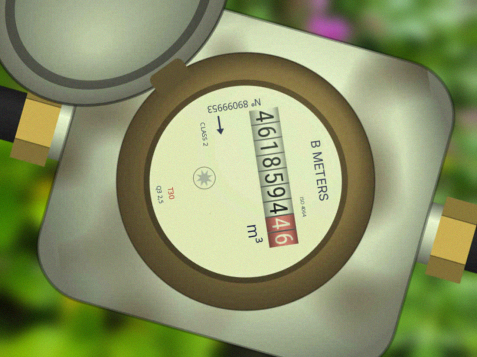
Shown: 4618594.46 m³
